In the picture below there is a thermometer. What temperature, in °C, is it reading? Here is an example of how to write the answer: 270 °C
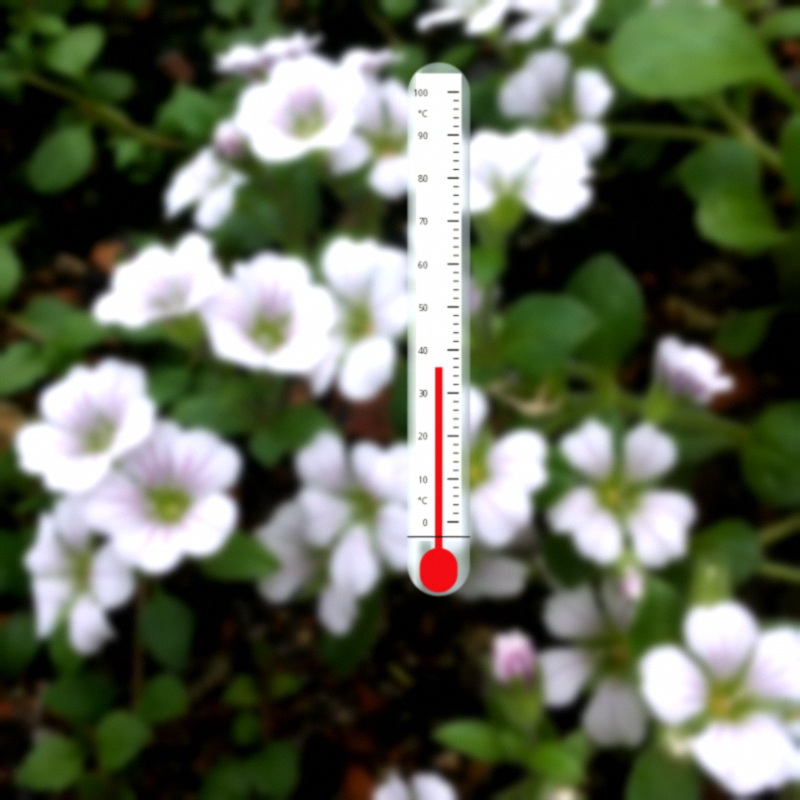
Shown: 36 °C
